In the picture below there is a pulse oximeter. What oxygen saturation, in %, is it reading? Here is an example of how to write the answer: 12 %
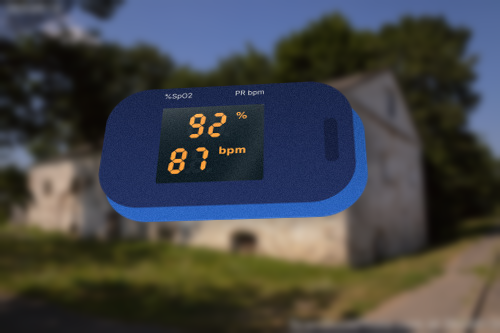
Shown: 92 %
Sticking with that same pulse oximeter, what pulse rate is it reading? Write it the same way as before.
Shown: 87 bpm
